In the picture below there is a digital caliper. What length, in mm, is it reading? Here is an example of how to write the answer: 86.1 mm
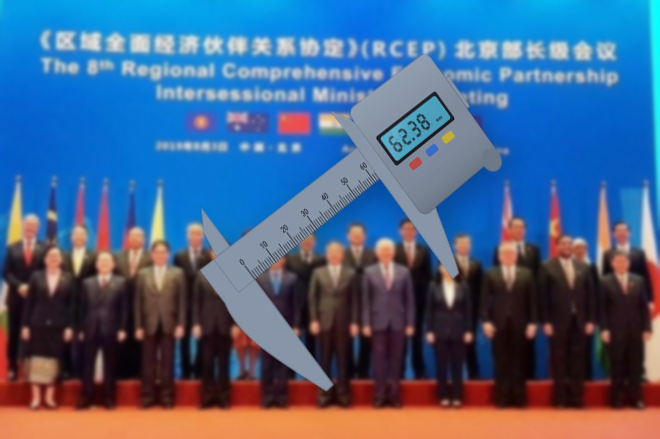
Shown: 62.38 mm
